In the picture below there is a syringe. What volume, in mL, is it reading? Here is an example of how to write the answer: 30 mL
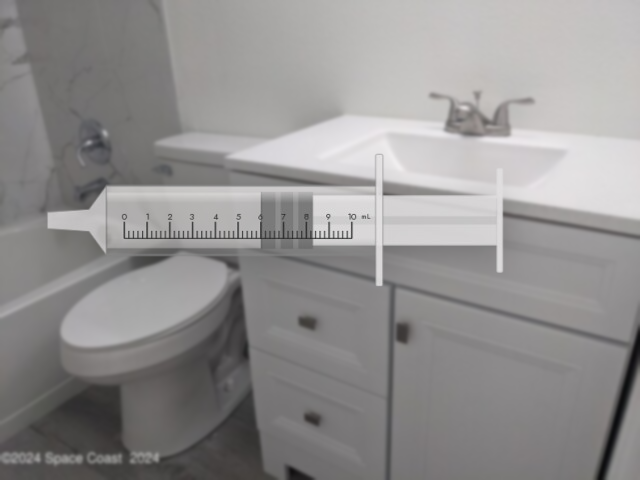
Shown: 6 mL
